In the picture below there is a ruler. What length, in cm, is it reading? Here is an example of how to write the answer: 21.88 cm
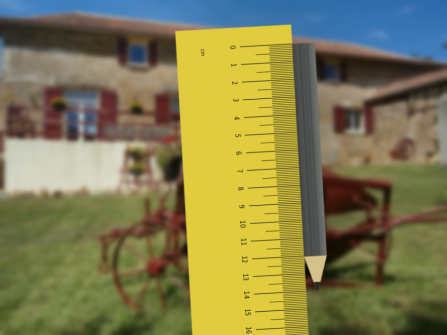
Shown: 14 cm
